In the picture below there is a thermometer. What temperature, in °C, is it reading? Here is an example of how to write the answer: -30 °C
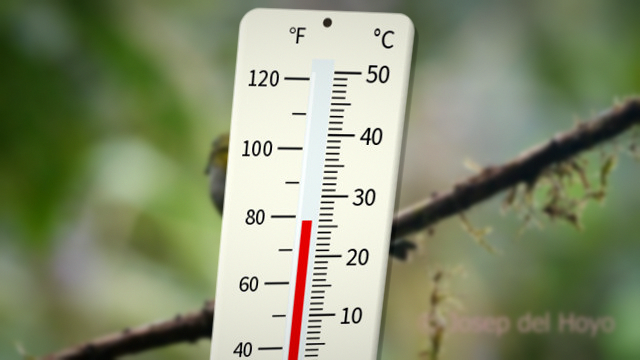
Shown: 26 °C
